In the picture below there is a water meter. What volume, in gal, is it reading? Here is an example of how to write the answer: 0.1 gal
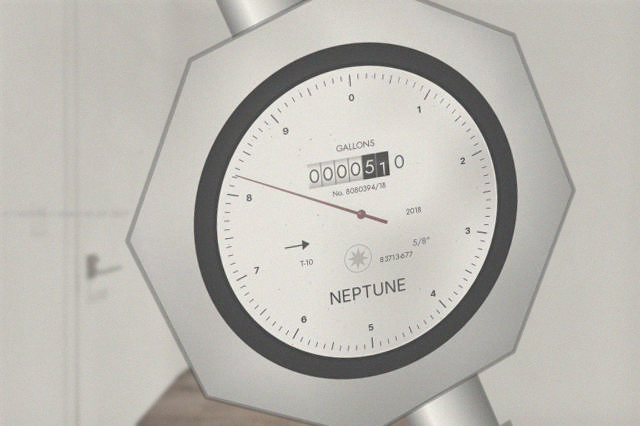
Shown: 508.2 gal
